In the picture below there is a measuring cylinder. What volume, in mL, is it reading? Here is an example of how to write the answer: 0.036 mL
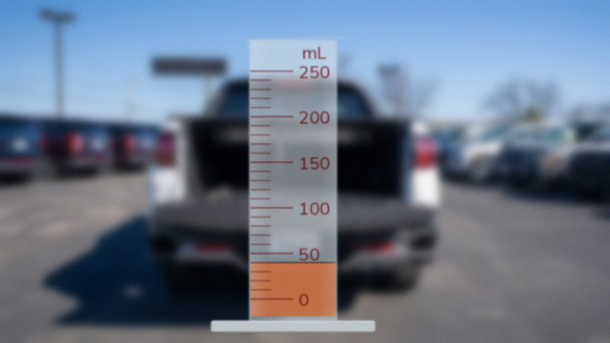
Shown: 40 mL
